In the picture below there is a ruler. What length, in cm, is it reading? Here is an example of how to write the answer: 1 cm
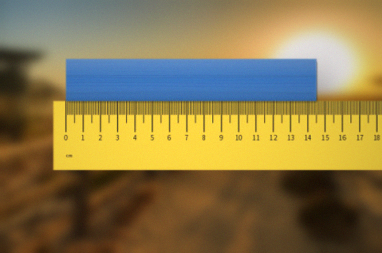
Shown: 14.5 cm
